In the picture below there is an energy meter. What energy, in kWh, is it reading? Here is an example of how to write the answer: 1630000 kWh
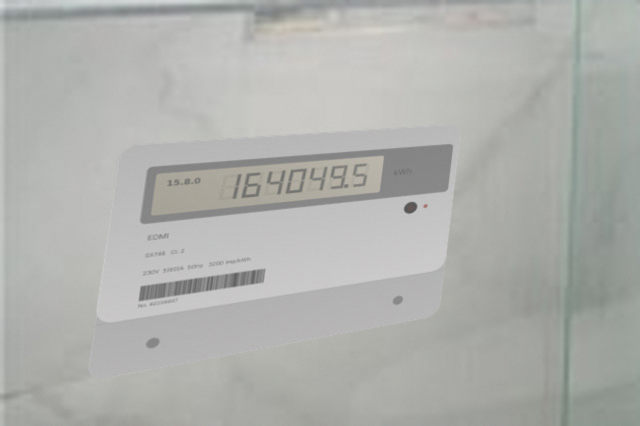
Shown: 164049.5 kWh
